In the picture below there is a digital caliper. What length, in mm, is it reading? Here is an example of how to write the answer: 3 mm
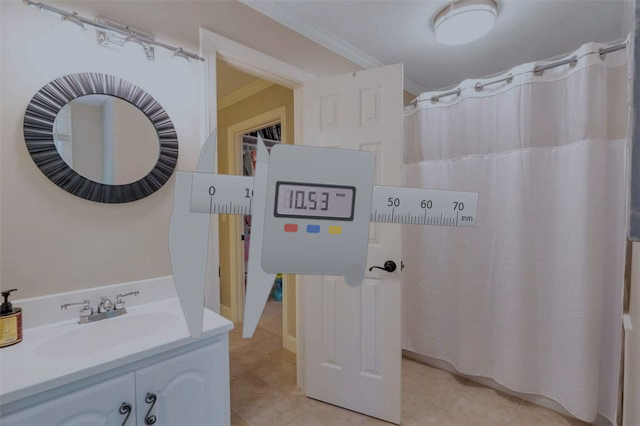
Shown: 10.53 mm
